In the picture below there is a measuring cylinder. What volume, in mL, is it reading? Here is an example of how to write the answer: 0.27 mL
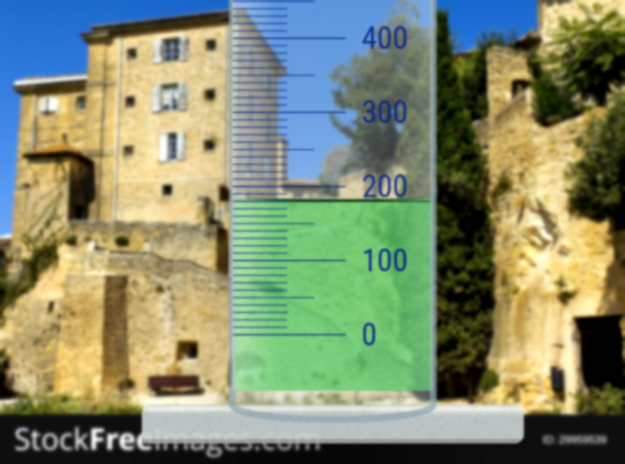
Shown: 180 mL
